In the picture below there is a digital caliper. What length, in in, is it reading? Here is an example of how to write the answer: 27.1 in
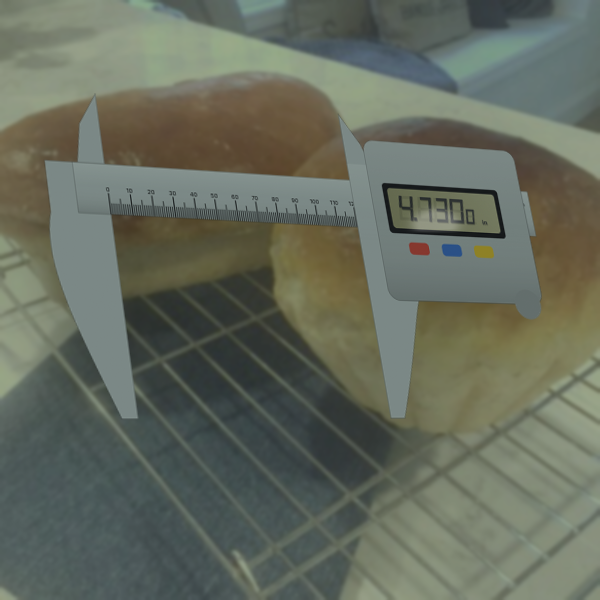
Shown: 4.7300 in
